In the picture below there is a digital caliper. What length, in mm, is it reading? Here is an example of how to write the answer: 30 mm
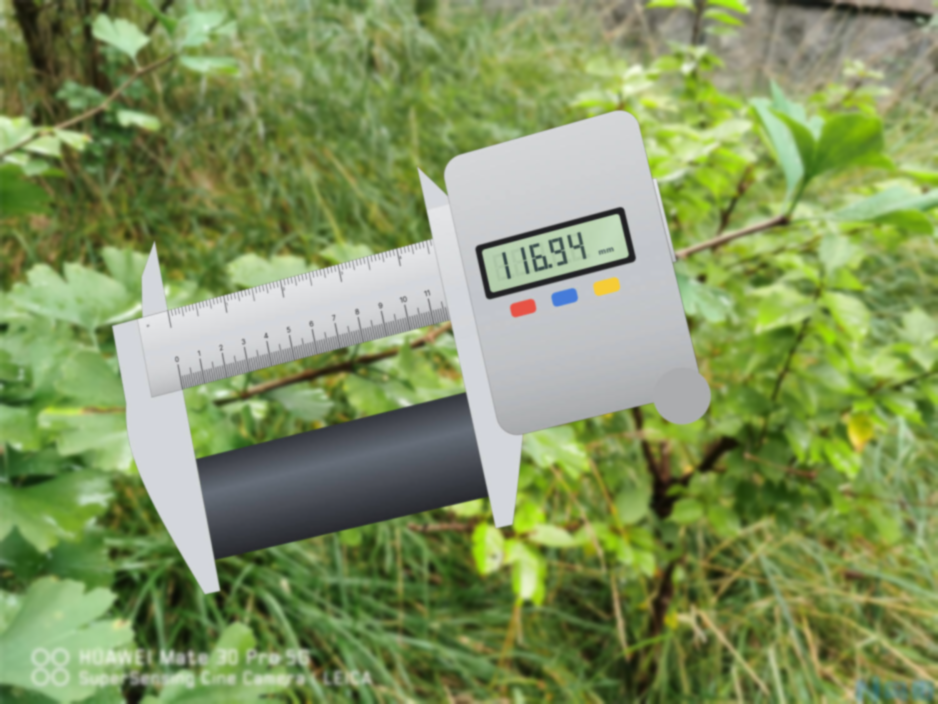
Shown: 116.94 mm
